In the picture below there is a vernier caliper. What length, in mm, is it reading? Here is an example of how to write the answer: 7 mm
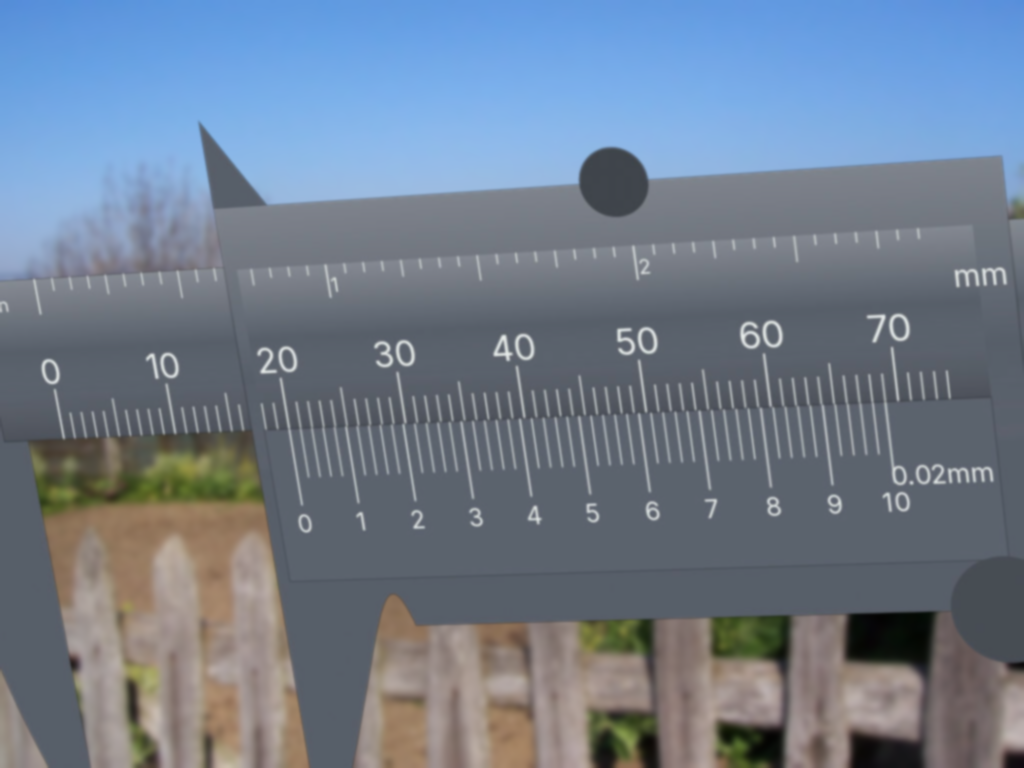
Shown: 20.0 mm
